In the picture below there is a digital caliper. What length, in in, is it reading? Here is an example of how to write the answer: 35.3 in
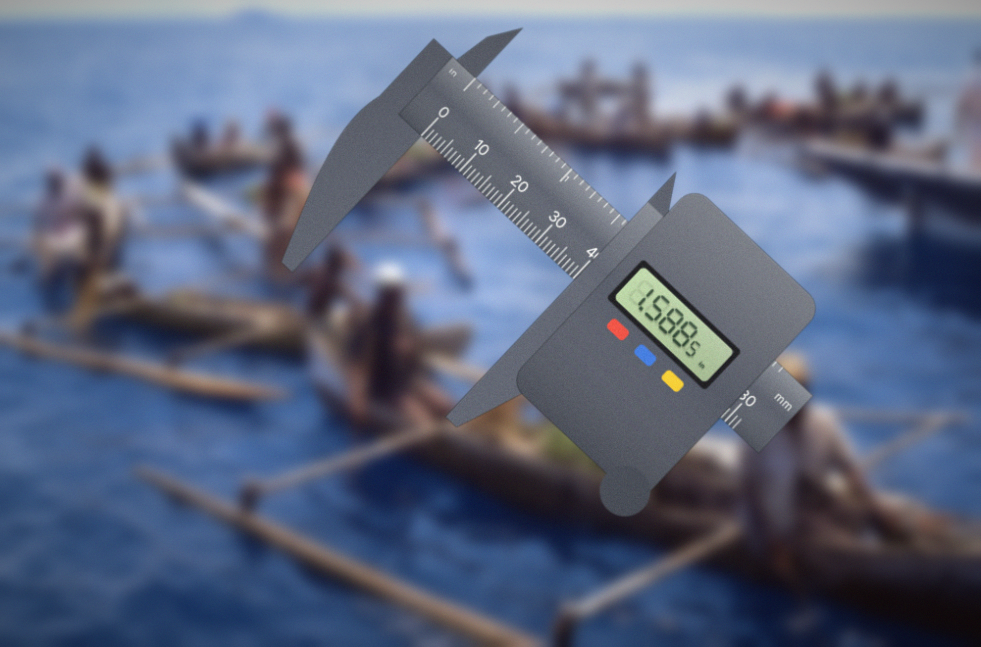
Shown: 1.5885 in
